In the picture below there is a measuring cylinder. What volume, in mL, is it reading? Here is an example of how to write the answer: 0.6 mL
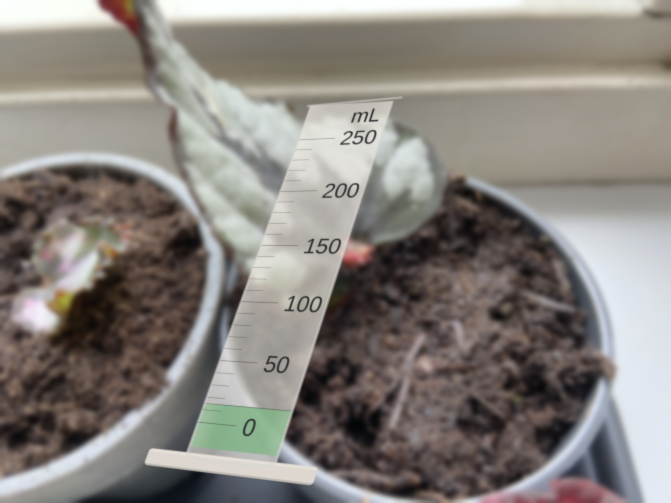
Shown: 15 mL
